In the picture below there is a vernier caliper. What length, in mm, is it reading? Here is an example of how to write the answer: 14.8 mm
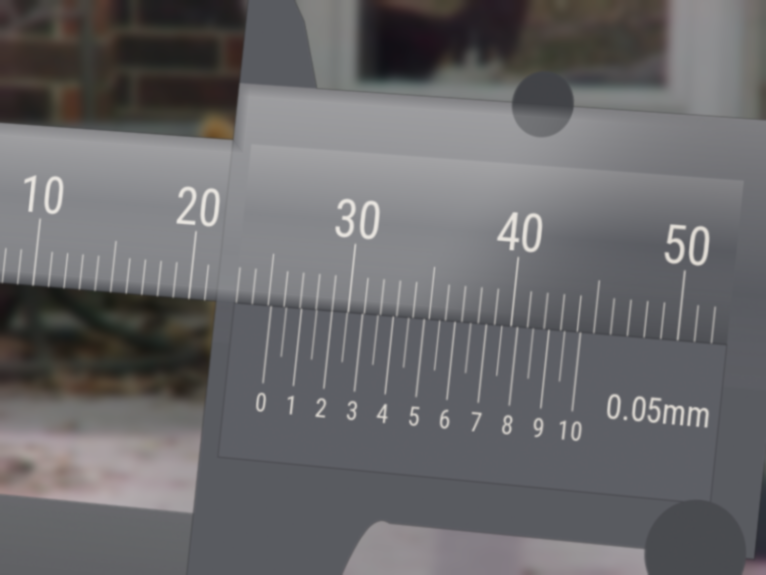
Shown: 25.2 mm
